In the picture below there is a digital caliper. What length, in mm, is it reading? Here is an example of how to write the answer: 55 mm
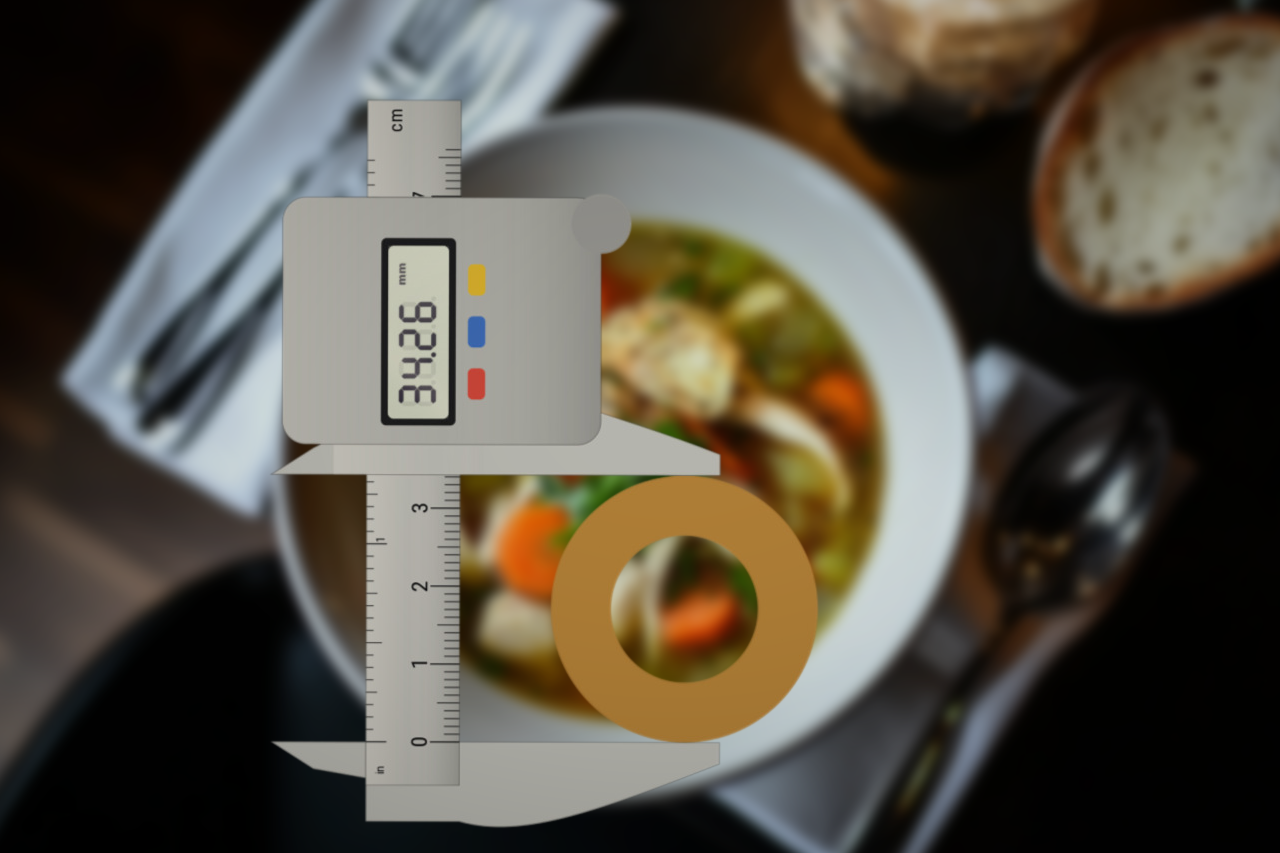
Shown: 34.26 mm
